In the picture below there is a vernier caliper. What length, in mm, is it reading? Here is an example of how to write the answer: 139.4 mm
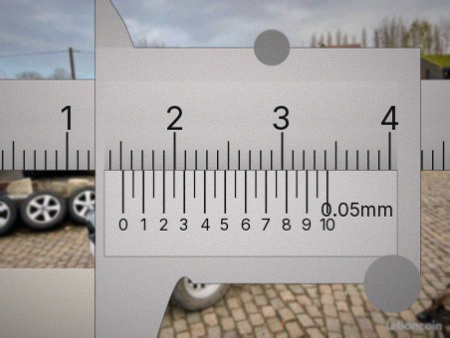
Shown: 15.2 mm
